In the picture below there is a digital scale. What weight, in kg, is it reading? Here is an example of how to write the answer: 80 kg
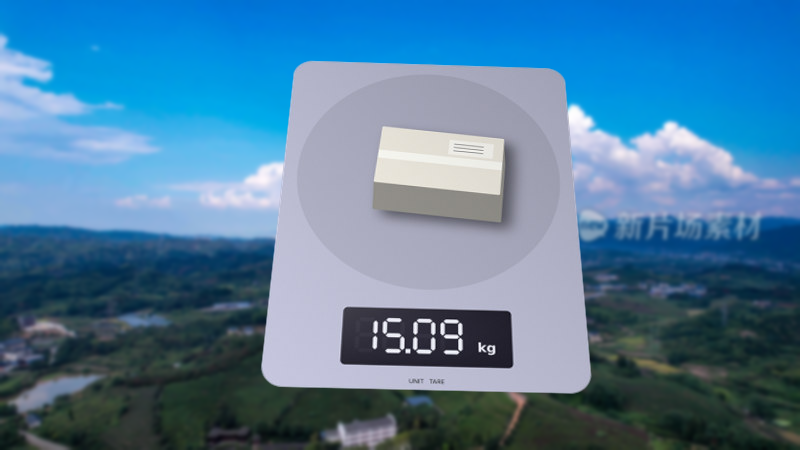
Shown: 15.09 kg
